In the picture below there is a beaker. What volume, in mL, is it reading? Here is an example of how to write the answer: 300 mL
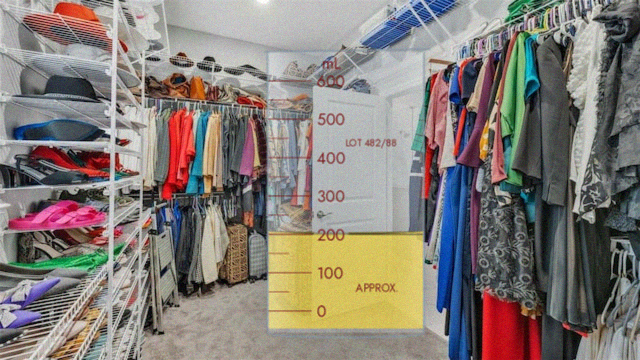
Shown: 200 mL
